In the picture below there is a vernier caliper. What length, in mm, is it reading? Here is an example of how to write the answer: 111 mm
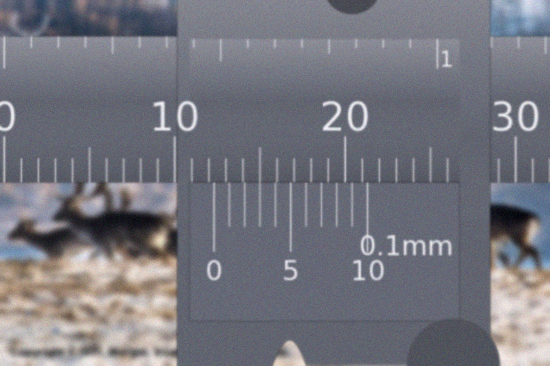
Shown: 12.3 mm
